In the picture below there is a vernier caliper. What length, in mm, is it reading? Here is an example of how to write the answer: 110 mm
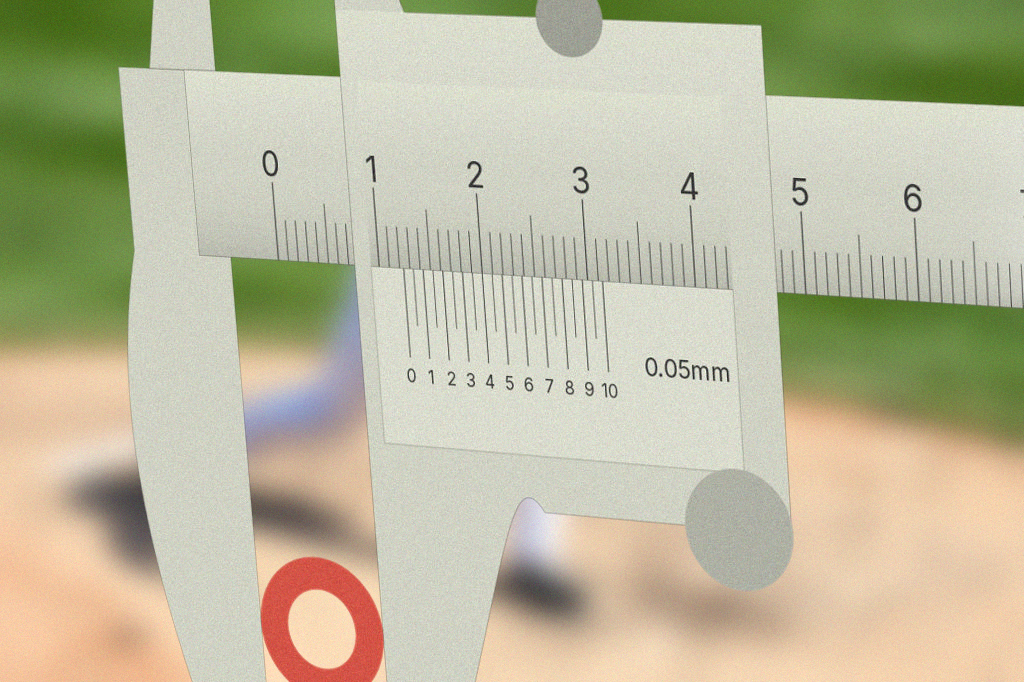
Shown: 12.4 mm
